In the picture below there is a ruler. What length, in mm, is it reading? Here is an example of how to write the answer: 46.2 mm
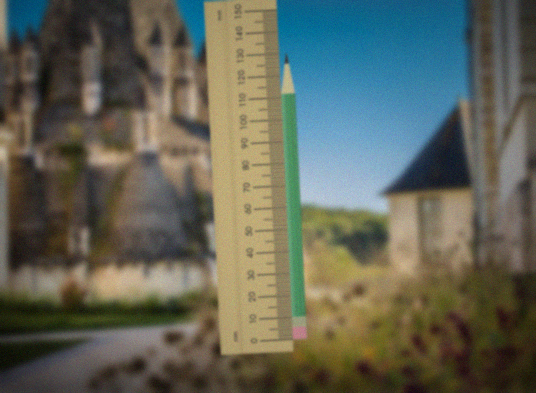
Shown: 130 mm
